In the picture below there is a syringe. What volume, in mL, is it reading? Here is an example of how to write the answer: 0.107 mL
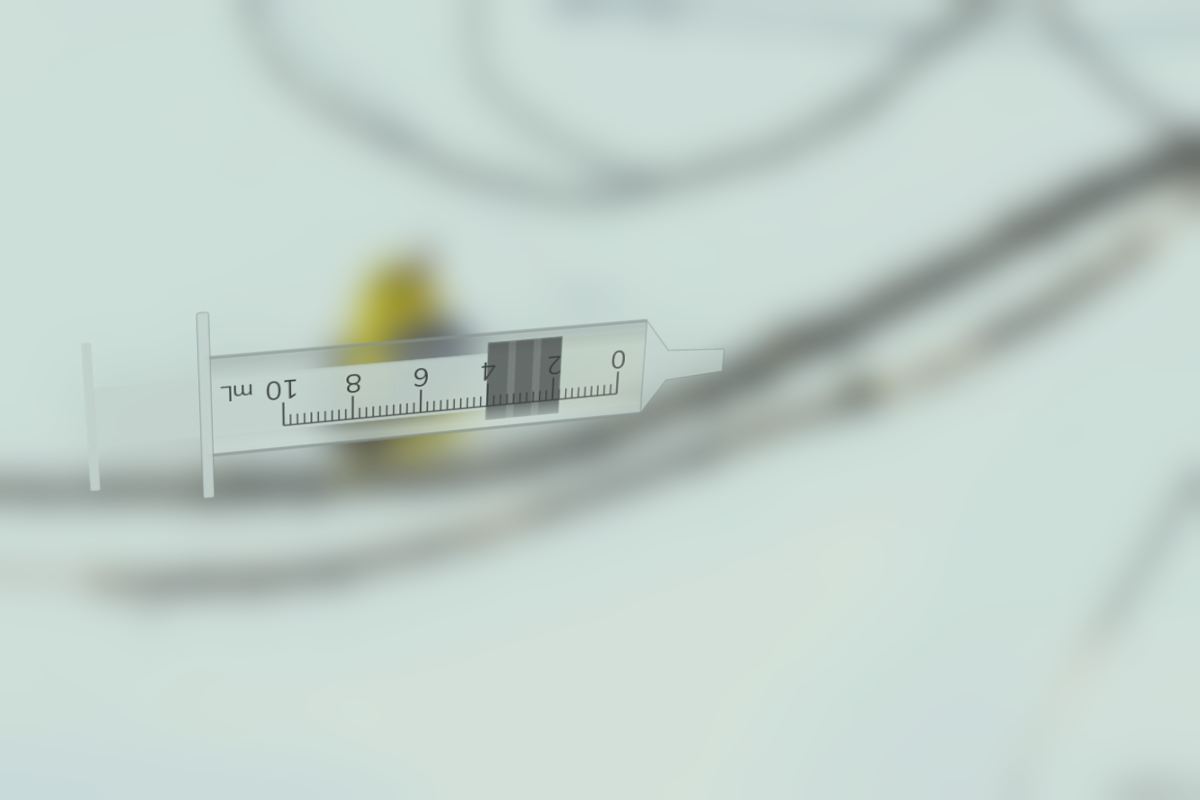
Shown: 1.8 mL
